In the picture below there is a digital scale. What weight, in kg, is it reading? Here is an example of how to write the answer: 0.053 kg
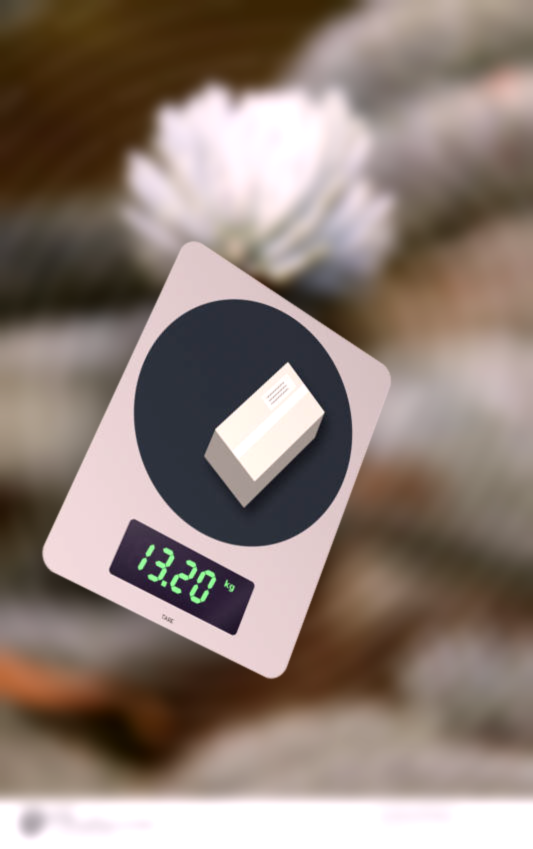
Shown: 13.20 kg
